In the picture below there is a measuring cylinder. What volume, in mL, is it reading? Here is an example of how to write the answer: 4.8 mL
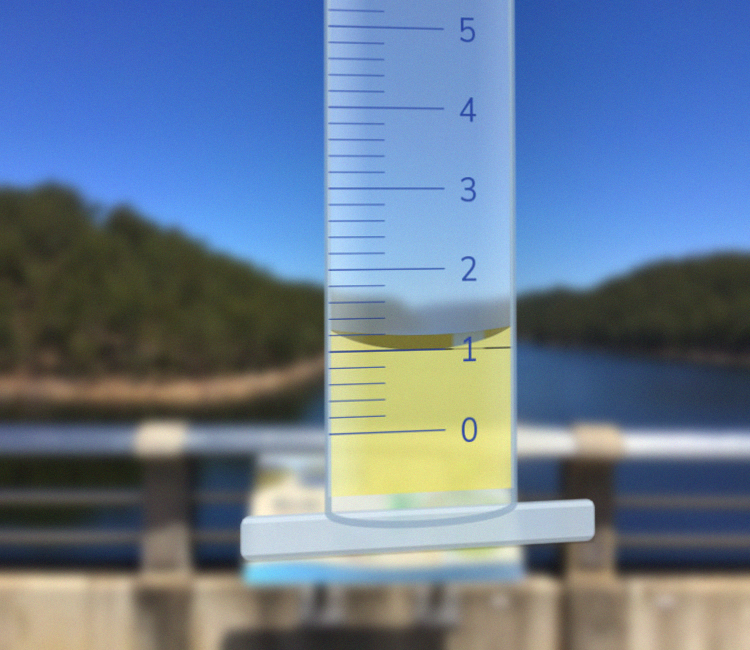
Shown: 1 mL
